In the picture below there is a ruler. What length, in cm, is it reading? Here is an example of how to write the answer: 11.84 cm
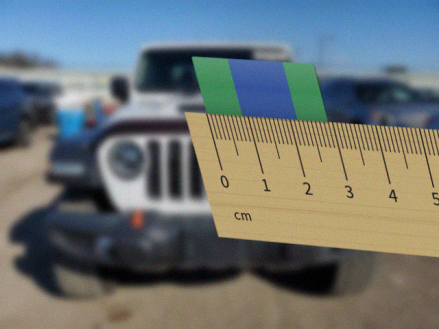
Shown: 2.9 cm
